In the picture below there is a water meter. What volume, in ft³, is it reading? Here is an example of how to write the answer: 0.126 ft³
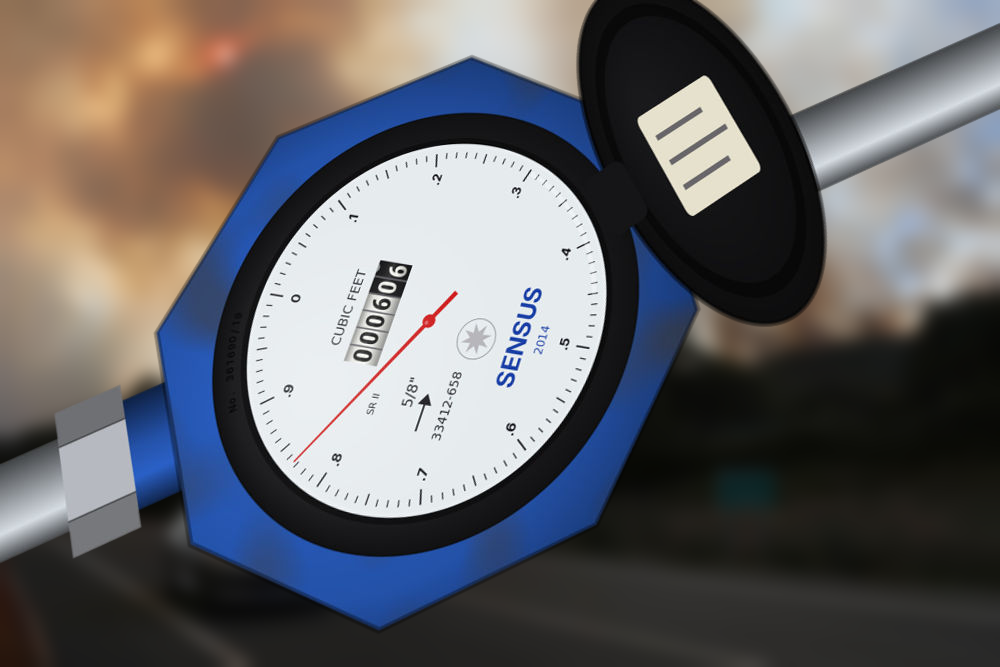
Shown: 605.83 ft³
